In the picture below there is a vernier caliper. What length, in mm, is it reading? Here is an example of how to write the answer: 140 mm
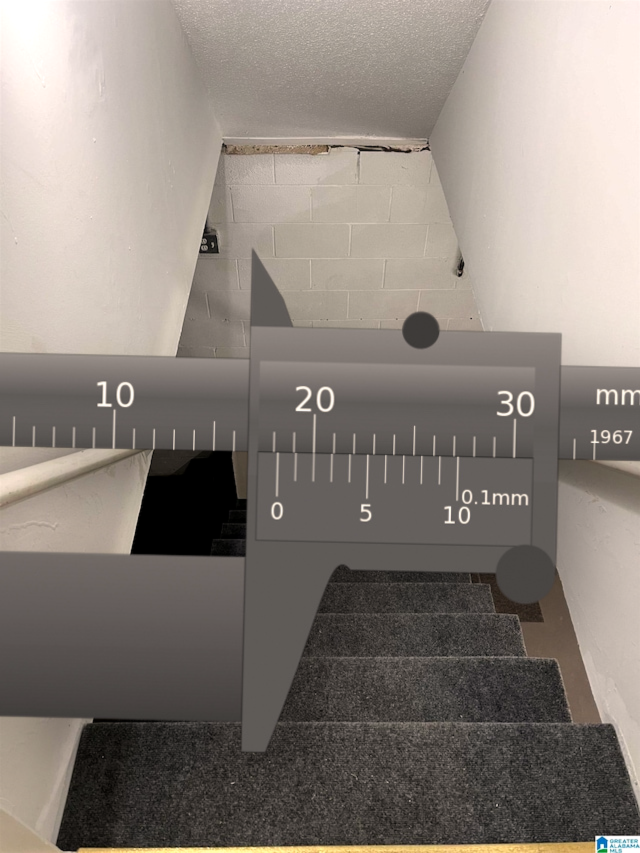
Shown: 18.2 mm
